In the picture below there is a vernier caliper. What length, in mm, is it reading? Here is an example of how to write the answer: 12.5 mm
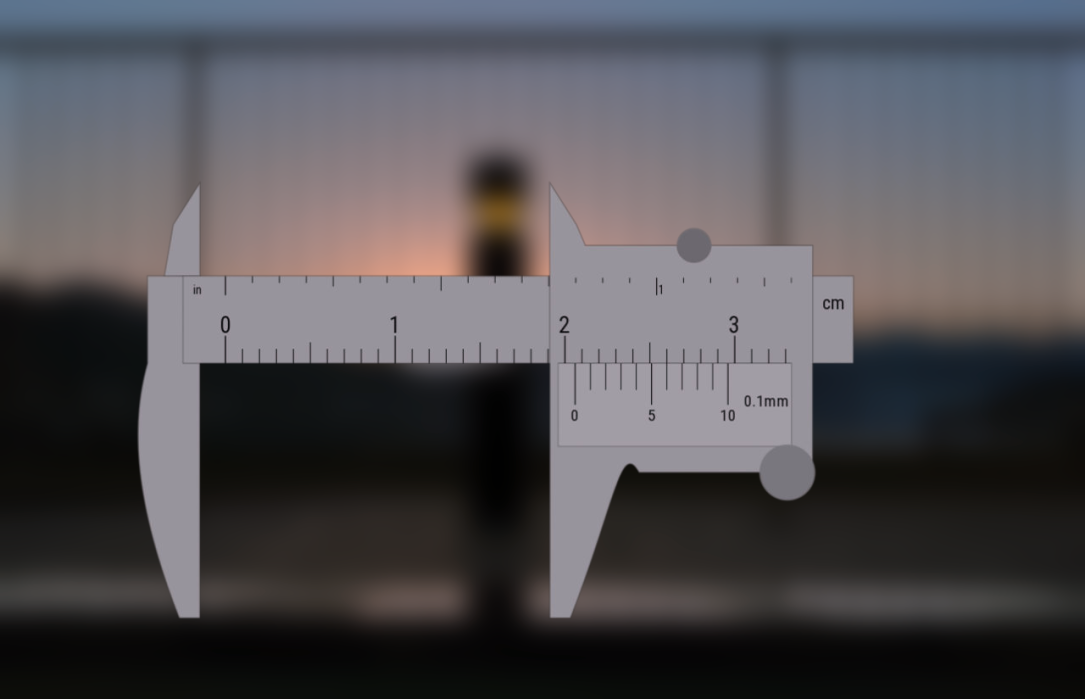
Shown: 20.6 mm
